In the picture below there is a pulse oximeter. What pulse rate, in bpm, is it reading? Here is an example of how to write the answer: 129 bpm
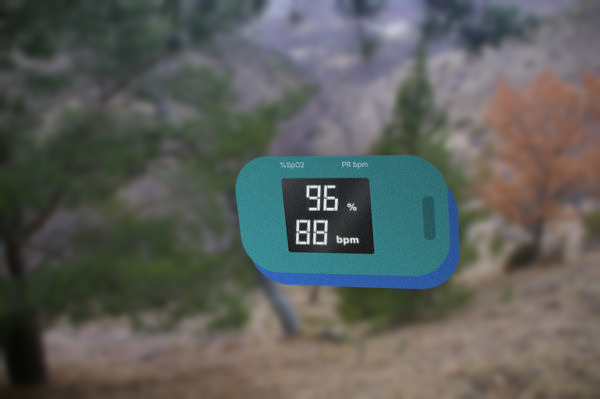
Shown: 88 bpm
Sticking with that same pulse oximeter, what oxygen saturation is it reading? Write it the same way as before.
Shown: 96 %
